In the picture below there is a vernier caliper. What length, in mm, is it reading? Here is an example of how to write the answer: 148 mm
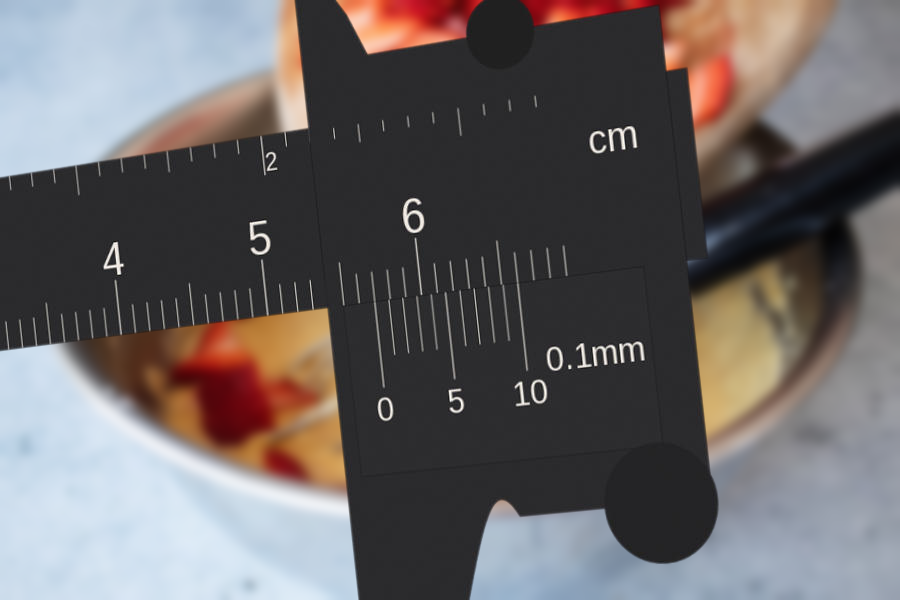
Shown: 57.0 mm
